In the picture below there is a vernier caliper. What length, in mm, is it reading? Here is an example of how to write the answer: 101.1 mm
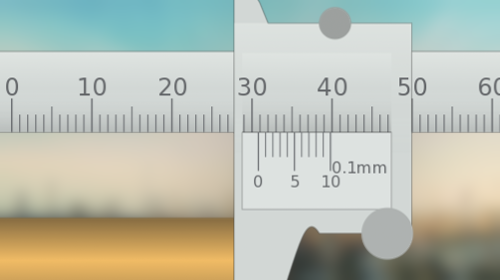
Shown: 30.8 mm
